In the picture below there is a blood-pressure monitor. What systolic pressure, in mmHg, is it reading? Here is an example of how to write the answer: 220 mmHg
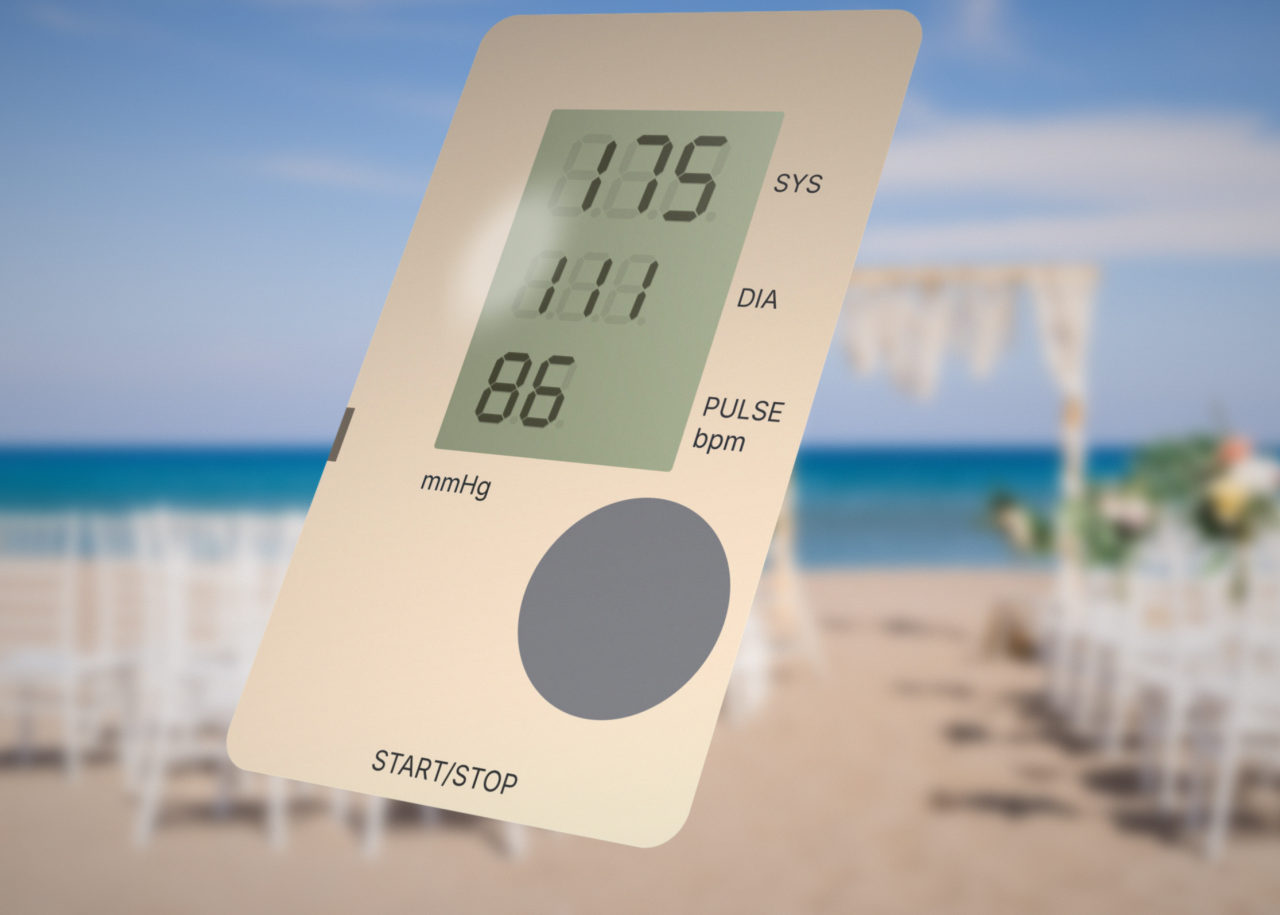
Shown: 175 mmHg
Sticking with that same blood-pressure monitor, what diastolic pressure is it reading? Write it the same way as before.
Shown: 111 mmHg
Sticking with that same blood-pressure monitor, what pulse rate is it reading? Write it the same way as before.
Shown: 86 bpm
